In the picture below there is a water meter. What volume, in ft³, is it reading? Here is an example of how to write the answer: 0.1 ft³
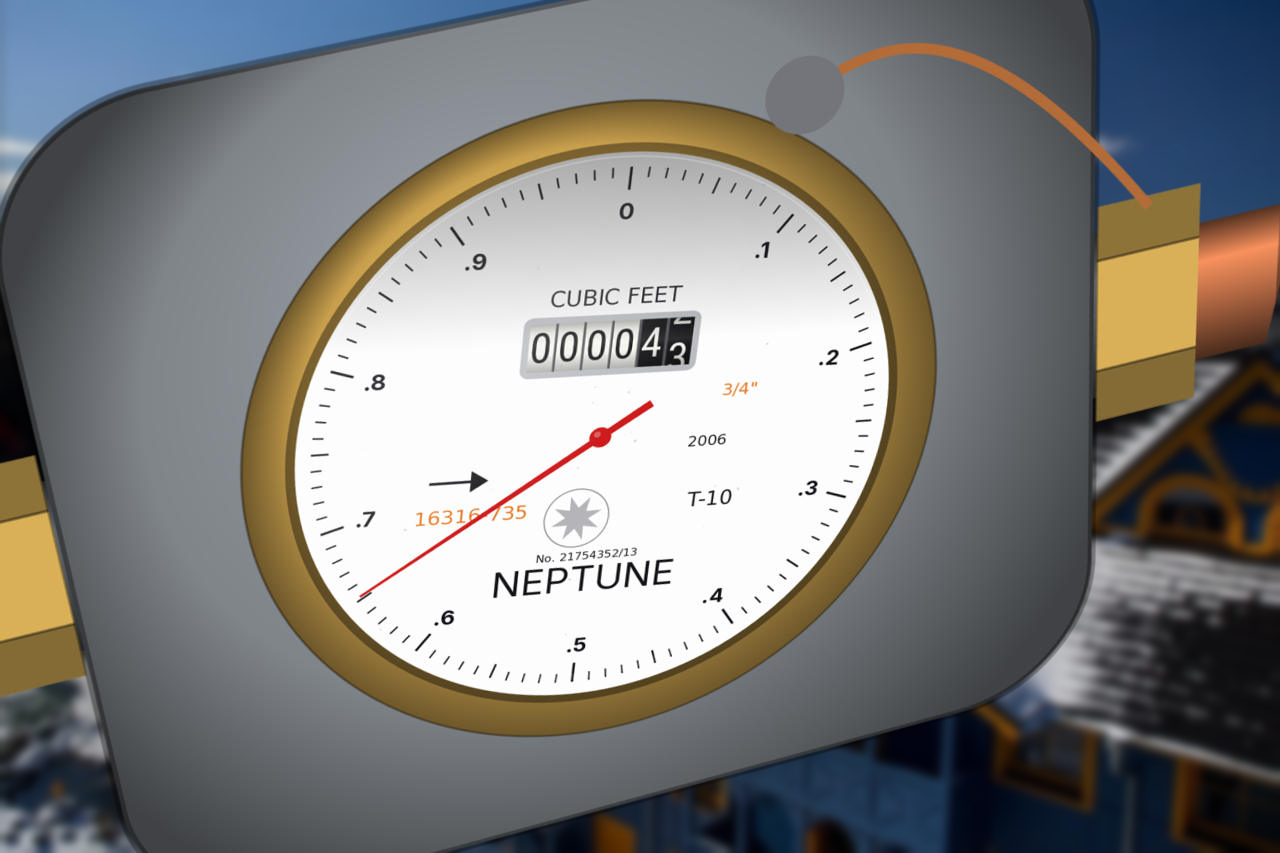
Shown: 42.65 ft³
